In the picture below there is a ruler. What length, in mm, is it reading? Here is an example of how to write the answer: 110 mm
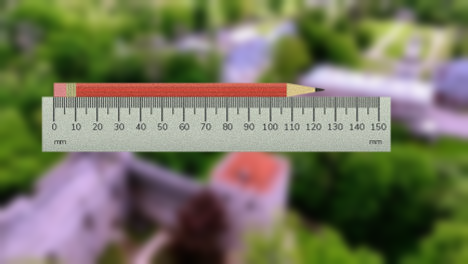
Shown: 125 mm
